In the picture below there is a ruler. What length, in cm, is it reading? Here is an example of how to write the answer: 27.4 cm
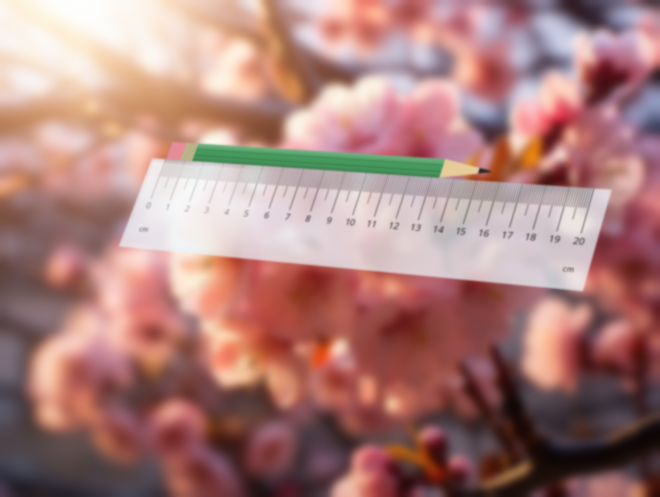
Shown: 15.5 cm
